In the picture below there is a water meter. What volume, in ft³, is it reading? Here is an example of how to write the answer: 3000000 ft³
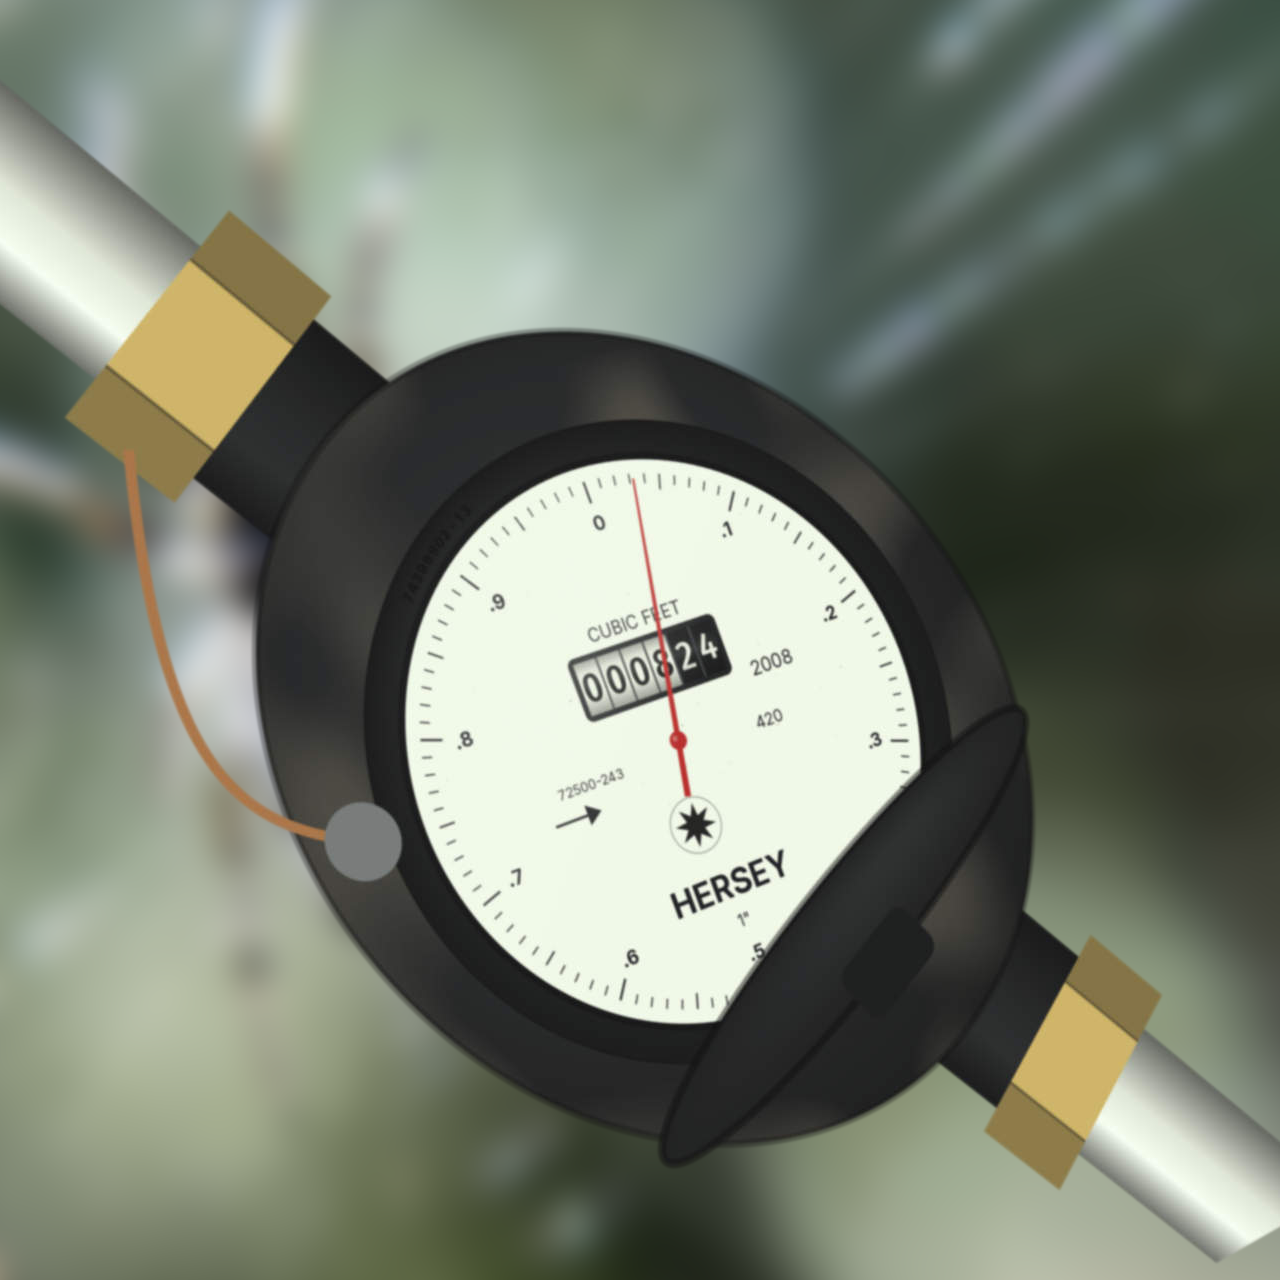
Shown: 824.03 ft³
